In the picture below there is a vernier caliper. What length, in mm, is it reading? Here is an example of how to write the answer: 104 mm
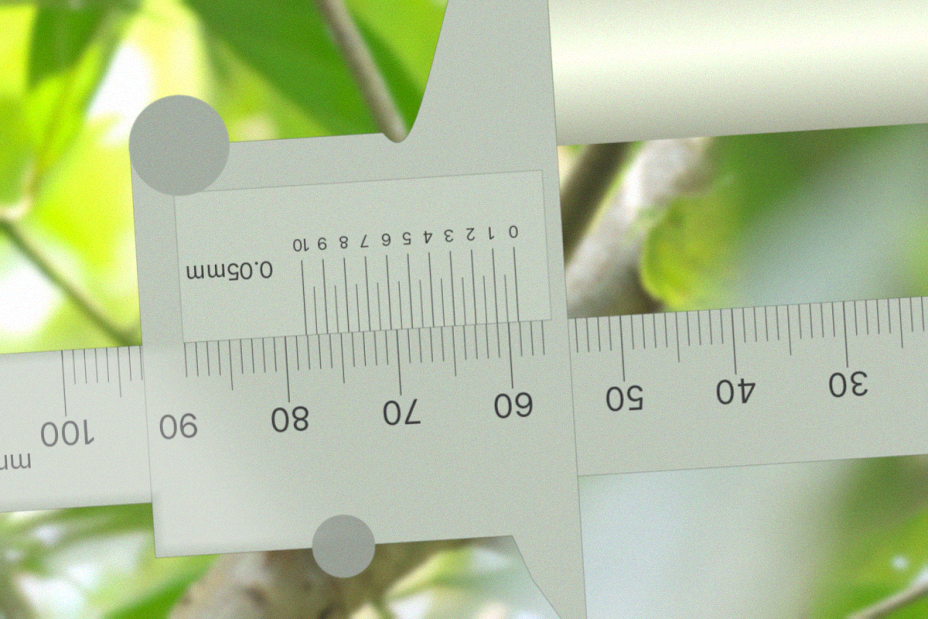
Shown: 59.1 mm
